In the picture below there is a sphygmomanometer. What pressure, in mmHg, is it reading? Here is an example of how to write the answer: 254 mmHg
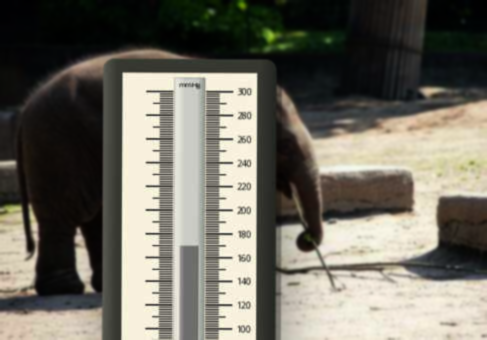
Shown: 170 mmHg
